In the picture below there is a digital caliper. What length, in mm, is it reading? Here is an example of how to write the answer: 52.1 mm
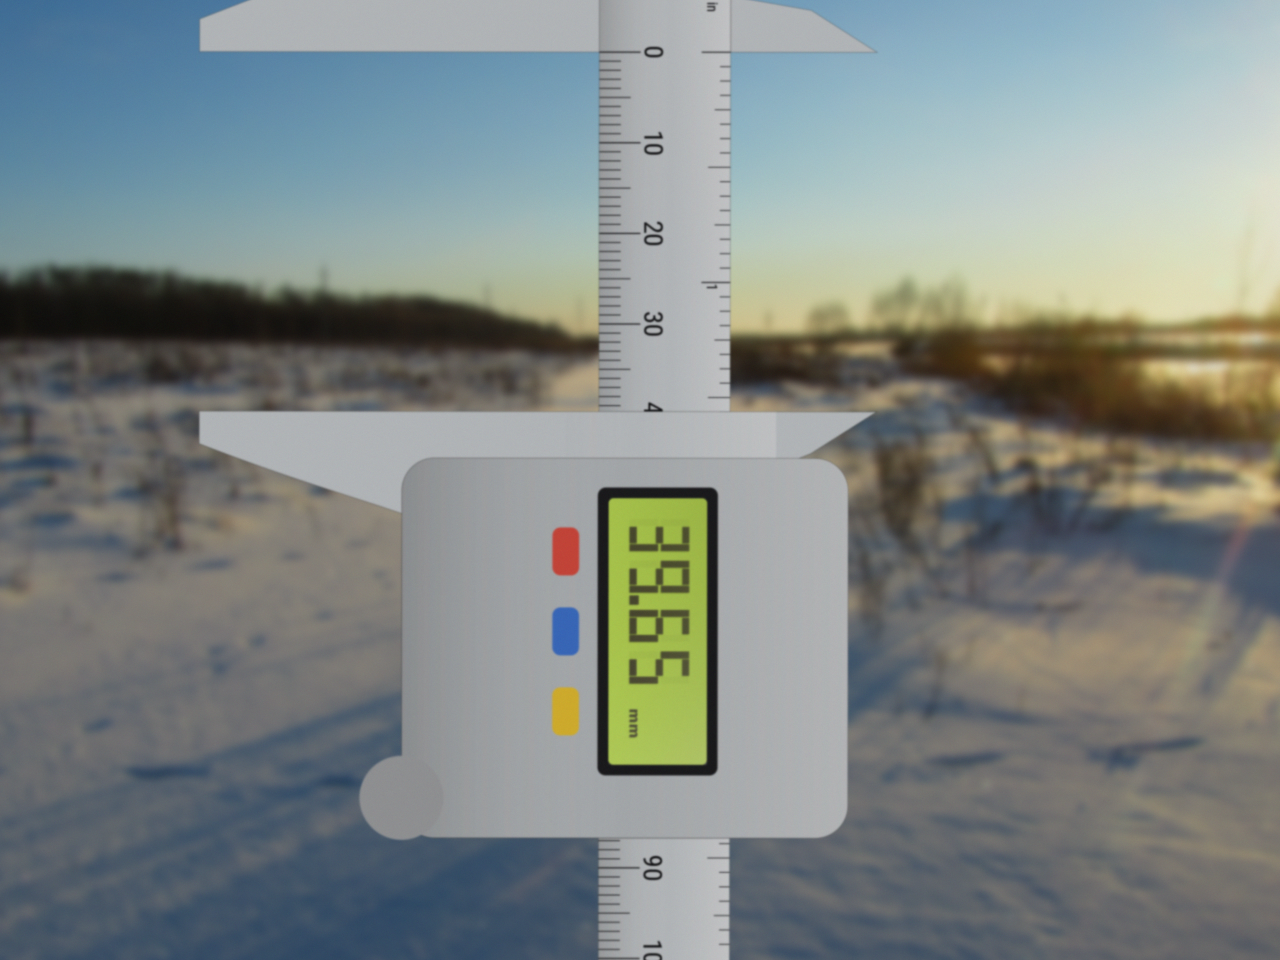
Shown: 39.65 mm
